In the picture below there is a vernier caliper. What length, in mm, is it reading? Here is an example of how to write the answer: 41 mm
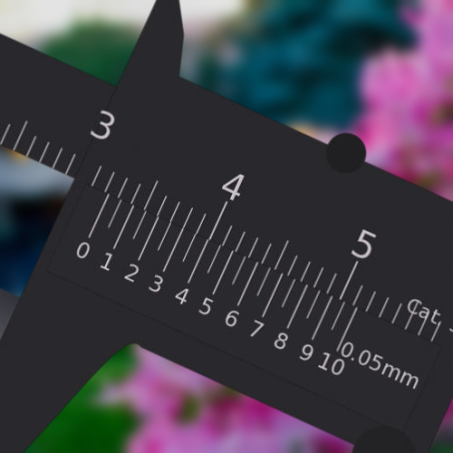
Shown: 32.3 mm
